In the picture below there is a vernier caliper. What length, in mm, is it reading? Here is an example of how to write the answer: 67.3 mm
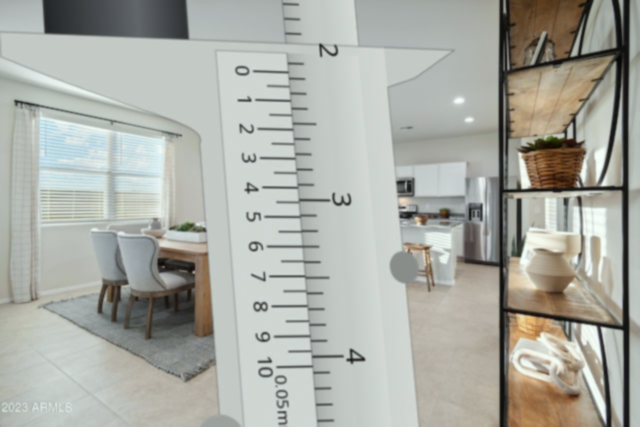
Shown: 21.6 mm
